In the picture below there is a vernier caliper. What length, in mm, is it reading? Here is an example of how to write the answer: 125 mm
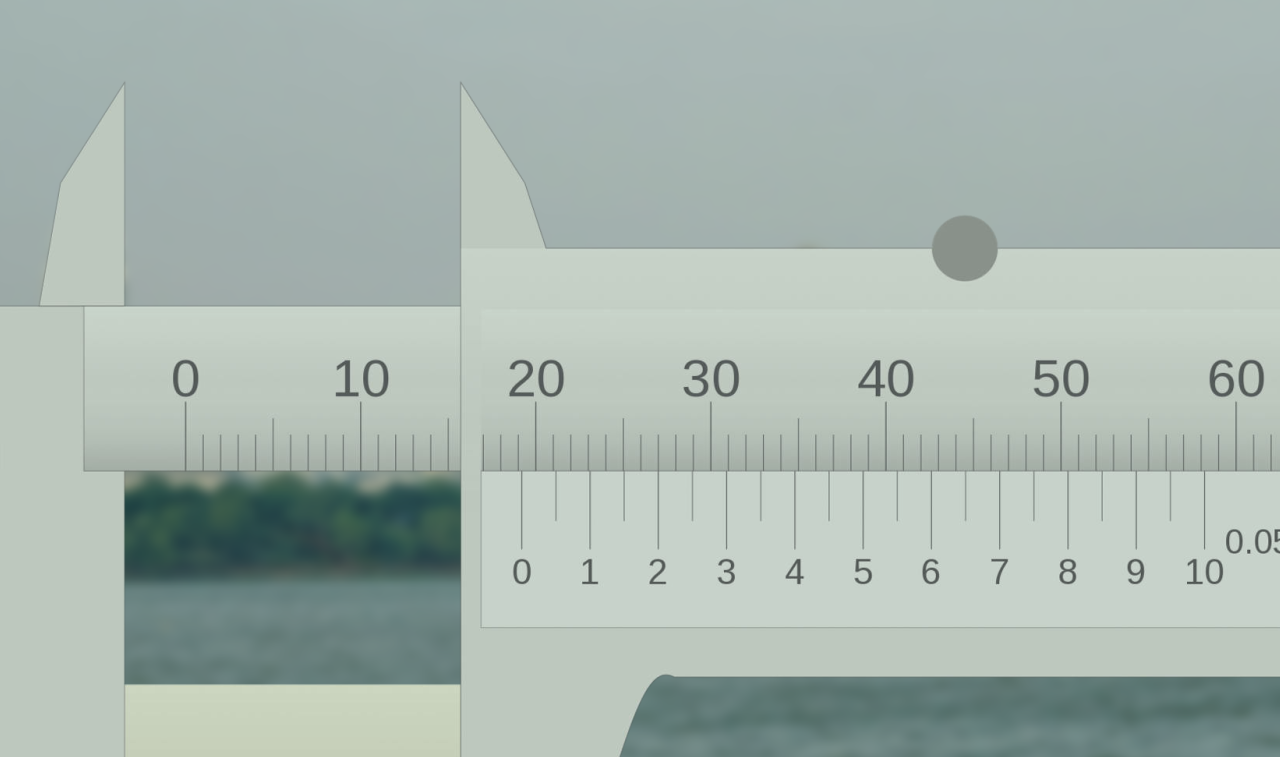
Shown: 19.2 mm
